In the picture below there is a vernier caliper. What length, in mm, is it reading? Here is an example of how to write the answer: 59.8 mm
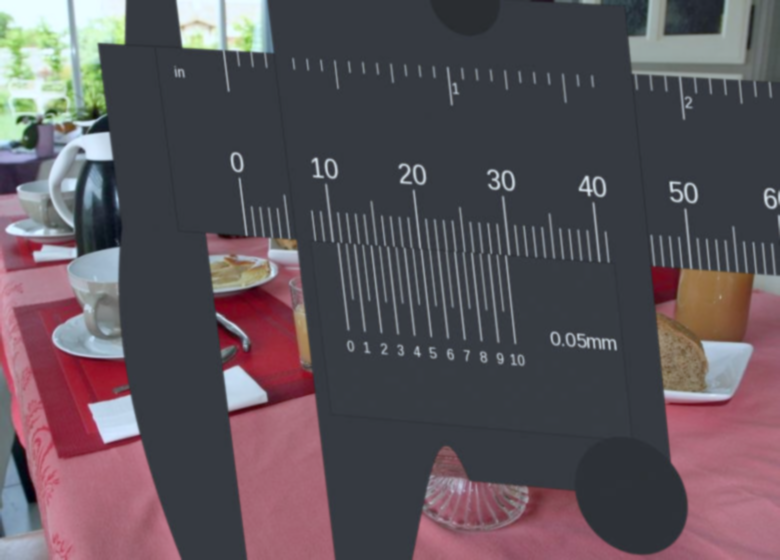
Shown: 10.6 mm
